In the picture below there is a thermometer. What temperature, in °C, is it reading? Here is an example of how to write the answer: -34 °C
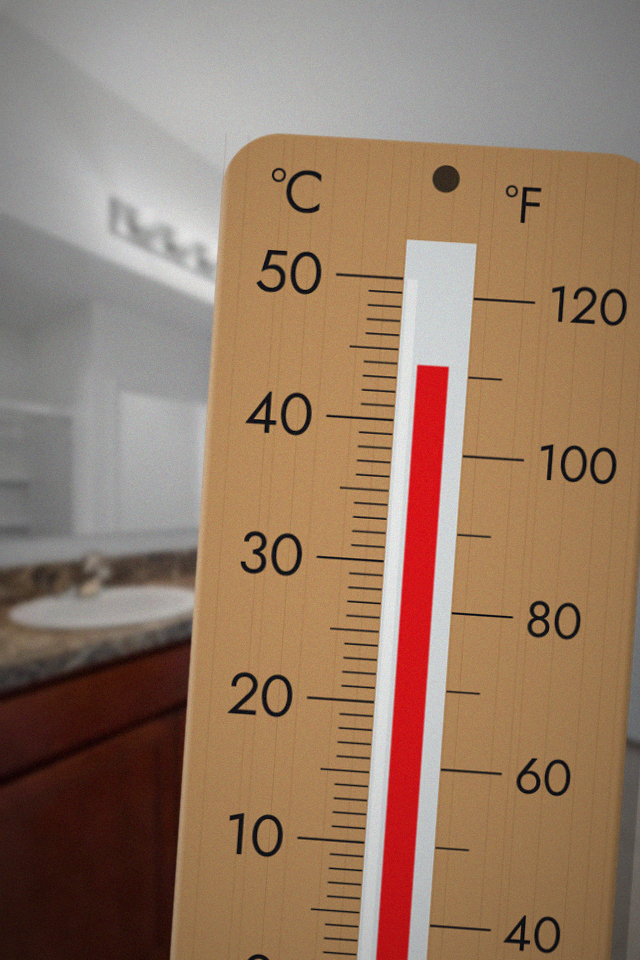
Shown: 44 °C
